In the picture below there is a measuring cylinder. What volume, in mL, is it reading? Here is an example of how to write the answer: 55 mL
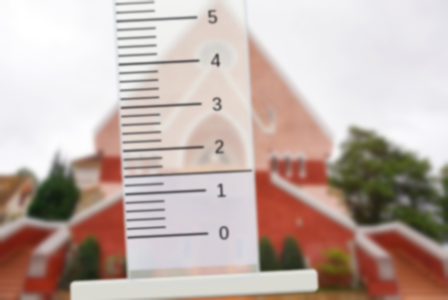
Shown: 1.4 mL
